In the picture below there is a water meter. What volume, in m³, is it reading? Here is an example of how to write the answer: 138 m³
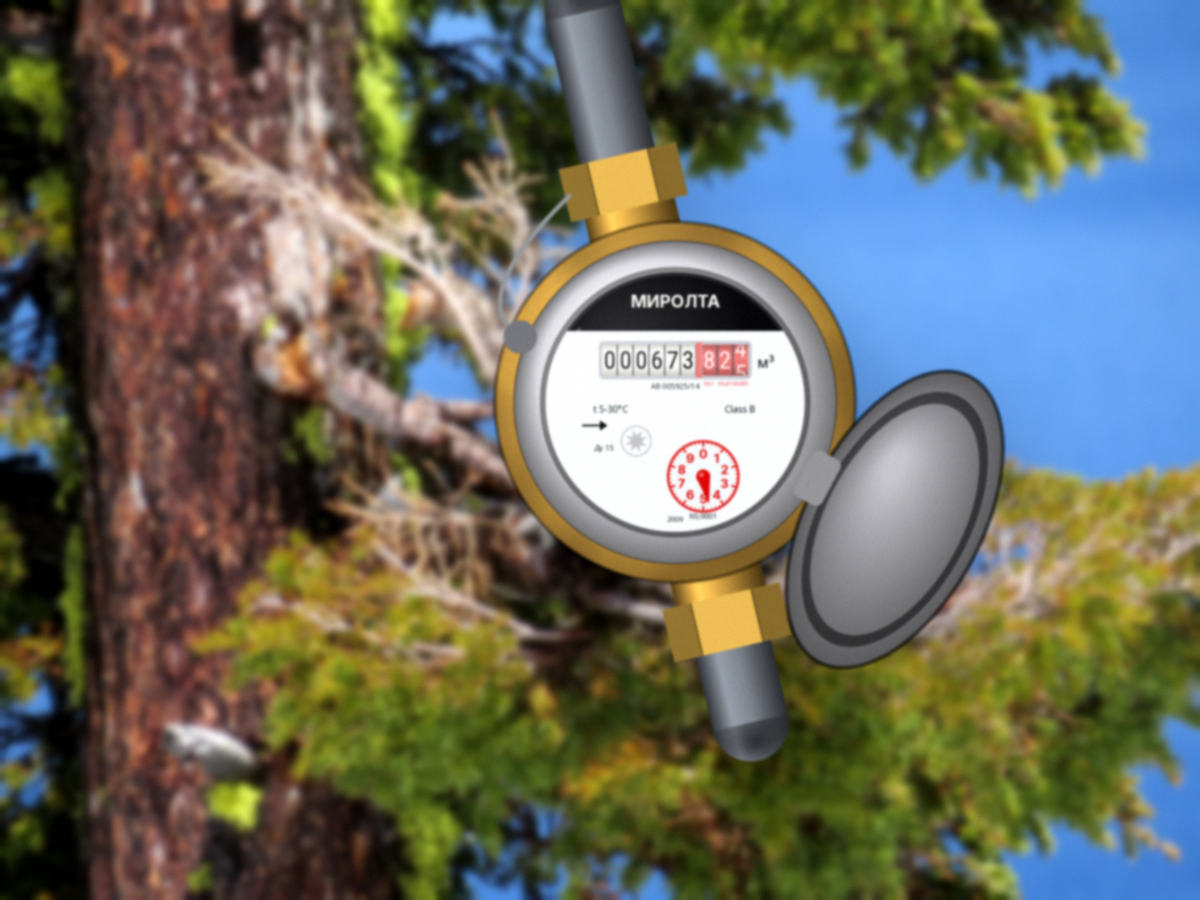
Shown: 673.8244 m³
